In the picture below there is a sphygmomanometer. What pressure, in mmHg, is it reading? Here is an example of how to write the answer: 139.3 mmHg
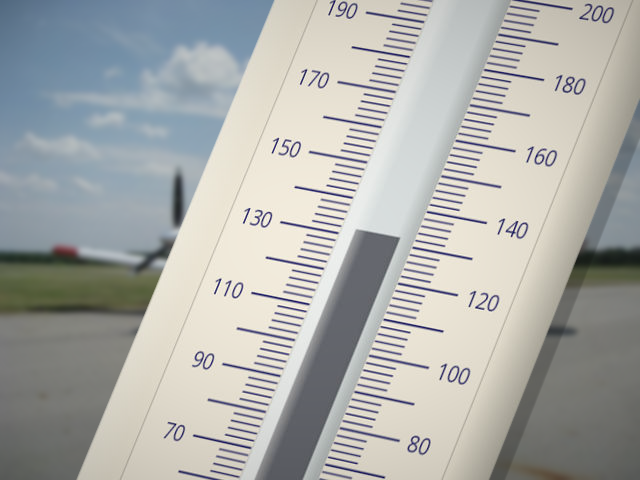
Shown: 132 mmHg
